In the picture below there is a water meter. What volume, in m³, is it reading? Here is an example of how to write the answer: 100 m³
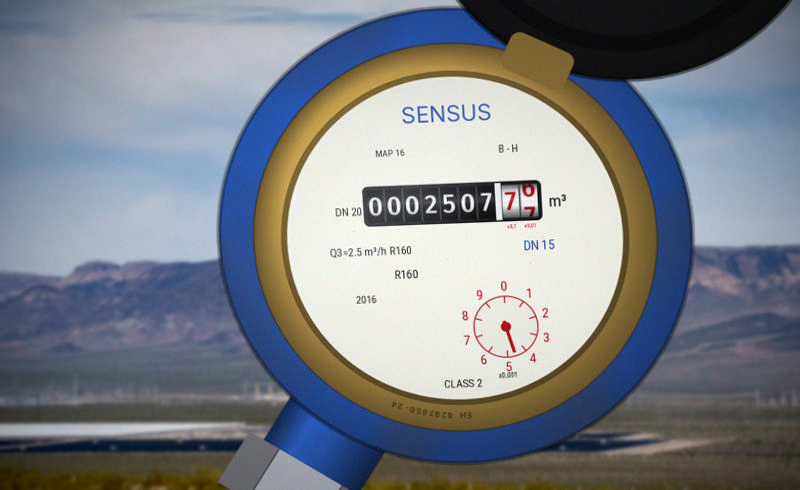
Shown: 2507.764 m³
